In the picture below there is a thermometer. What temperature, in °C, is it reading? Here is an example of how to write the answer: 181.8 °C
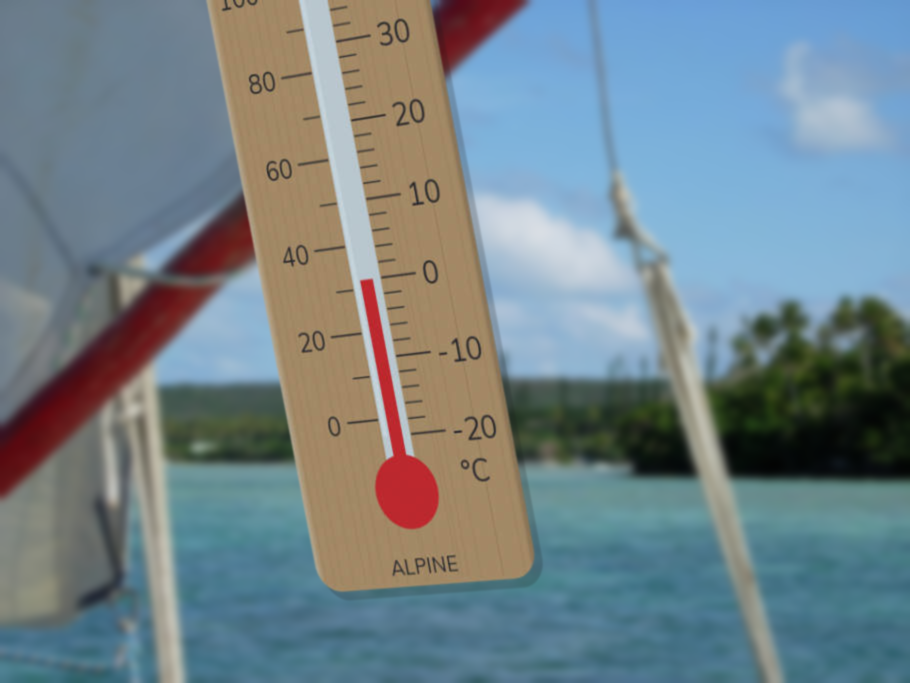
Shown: 0 °C
